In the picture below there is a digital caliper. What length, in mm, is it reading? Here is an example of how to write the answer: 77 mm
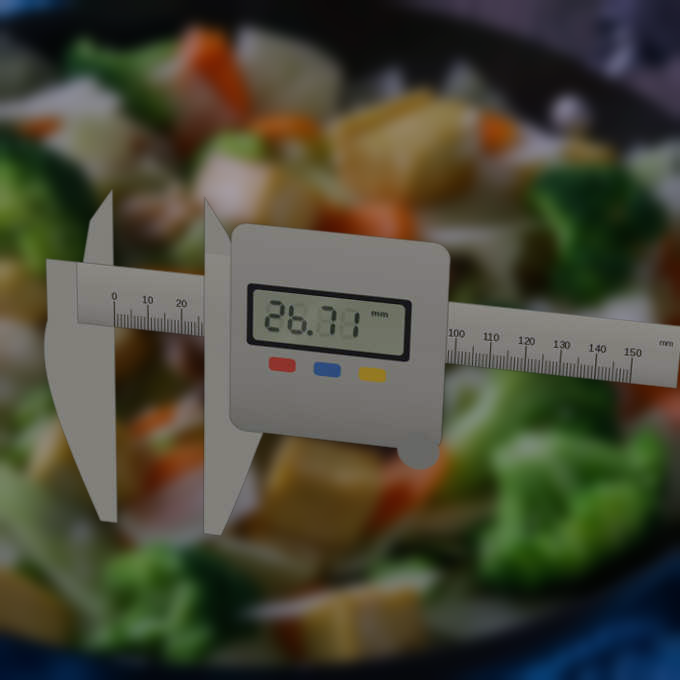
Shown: 26.71 mm
